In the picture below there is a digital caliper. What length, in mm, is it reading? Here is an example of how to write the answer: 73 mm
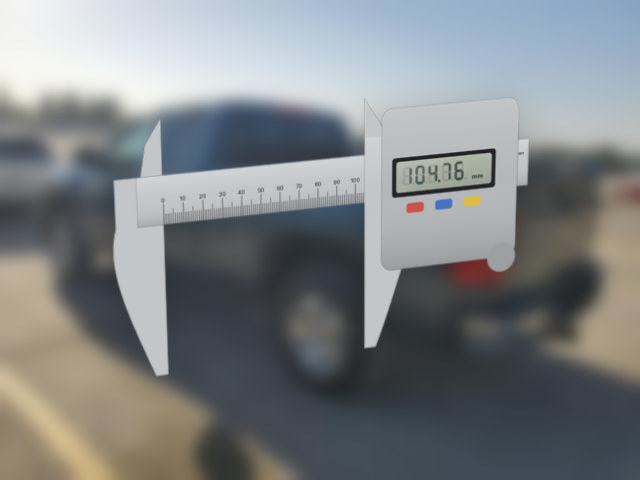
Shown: 104.76 mm
